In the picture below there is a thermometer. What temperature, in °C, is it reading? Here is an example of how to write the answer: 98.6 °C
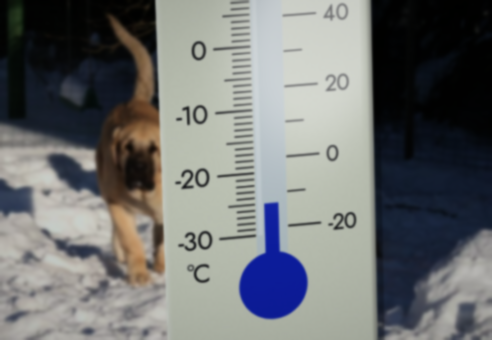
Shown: -25 °C
